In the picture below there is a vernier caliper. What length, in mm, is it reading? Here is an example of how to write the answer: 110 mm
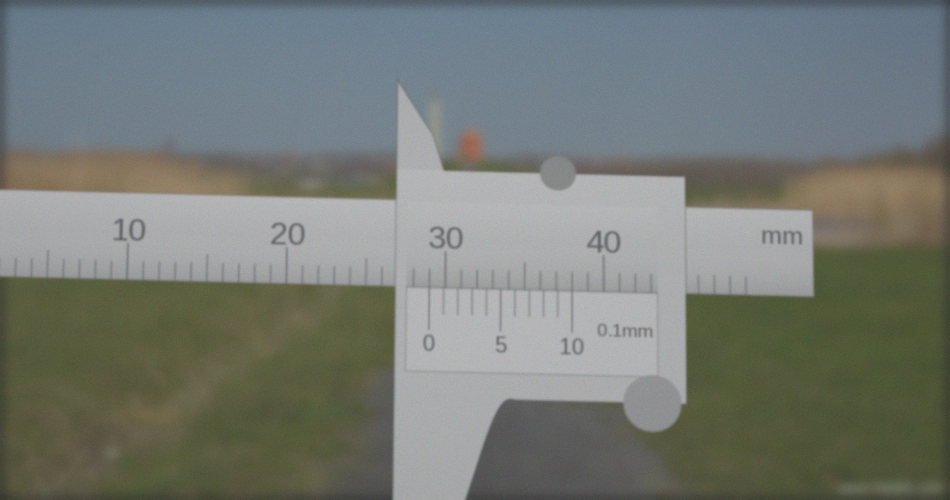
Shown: 29.0 mm
